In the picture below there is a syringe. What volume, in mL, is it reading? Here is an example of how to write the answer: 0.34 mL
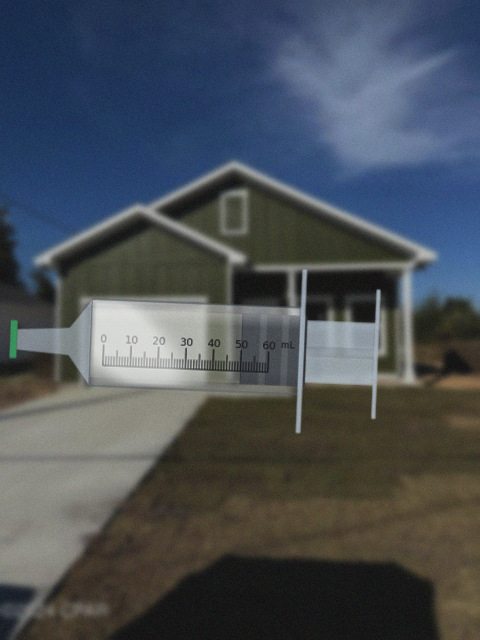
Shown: 50 mL
